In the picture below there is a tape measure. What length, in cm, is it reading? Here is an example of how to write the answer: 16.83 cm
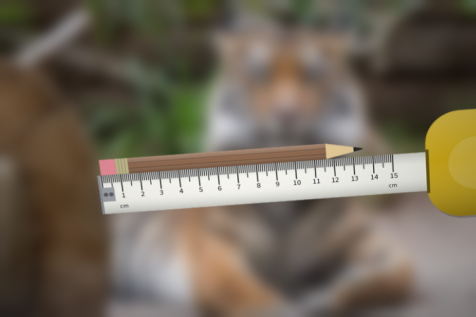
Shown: 13.5 cm
